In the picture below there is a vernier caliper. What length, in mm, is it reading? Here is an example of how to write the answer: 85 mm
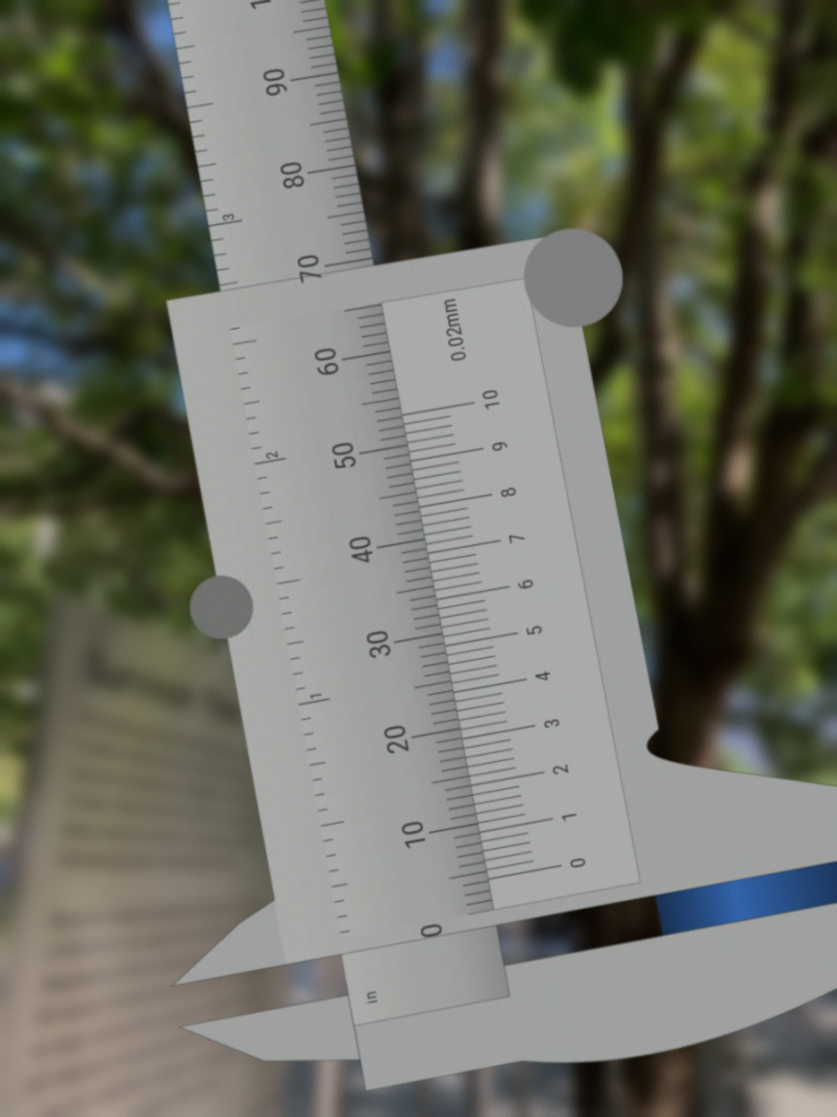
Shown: 4.2 mm
